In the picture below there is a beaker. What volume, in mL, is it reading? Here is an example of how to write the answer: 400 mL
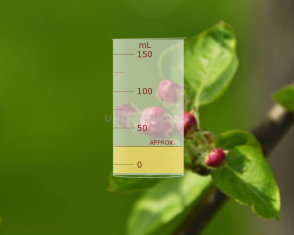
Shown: 25 mL
